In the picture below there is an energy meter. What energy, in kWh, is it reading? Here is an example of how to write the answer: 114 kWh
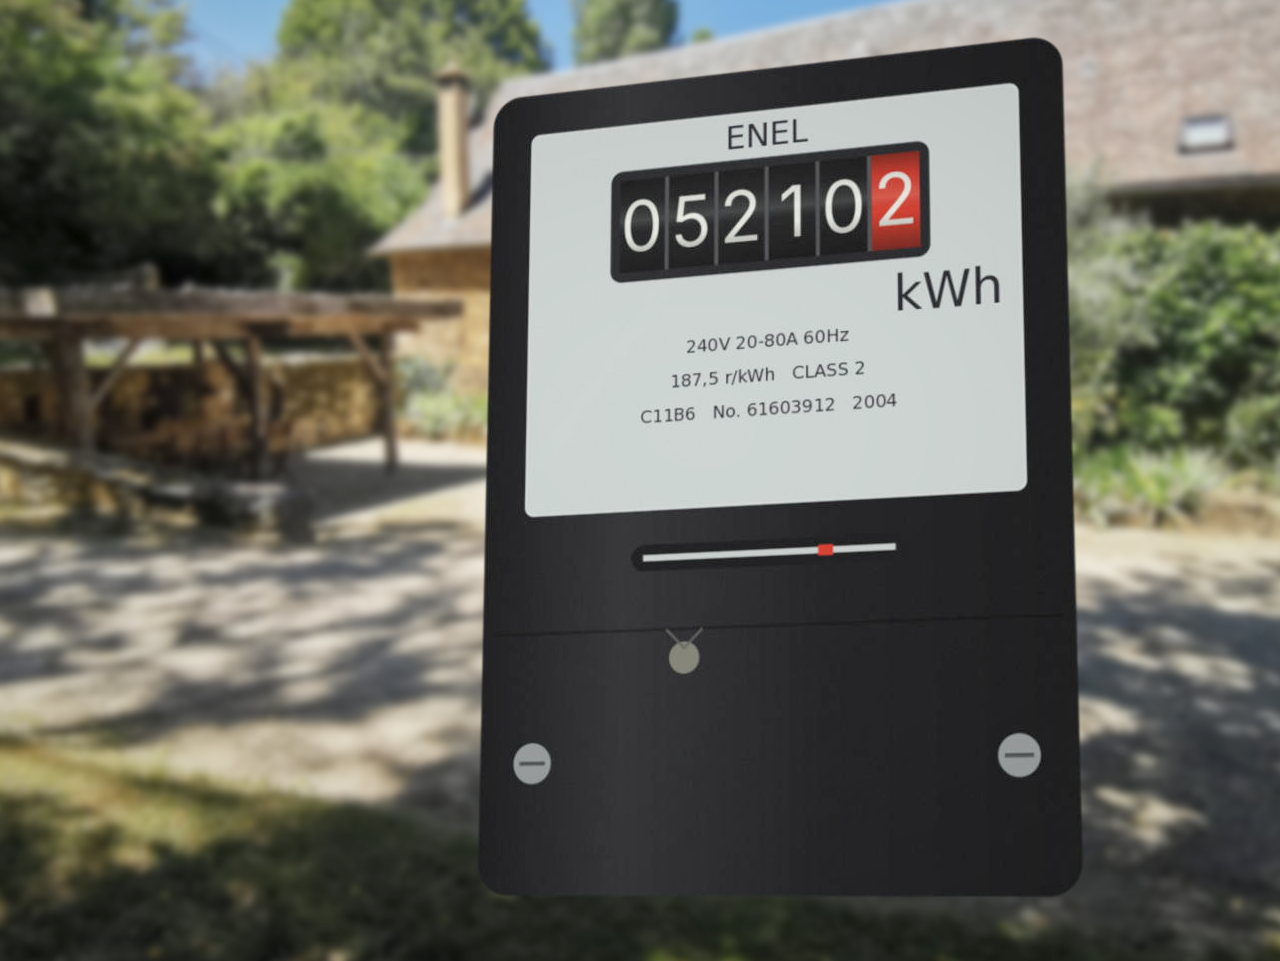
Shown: 5210.2 kWh
